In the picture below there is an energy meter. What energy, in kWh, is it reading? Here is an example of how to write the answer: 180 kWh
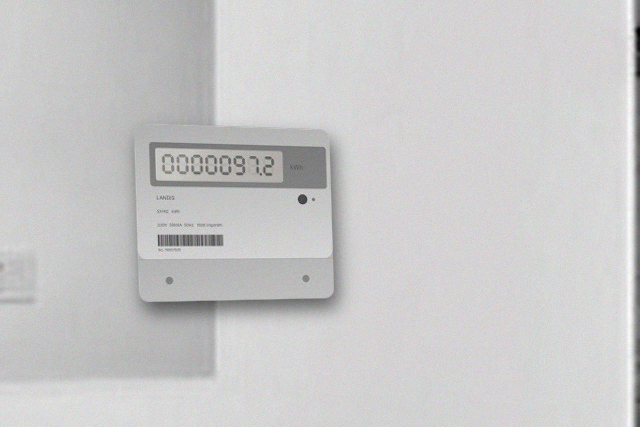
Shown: 97.2 kWh
